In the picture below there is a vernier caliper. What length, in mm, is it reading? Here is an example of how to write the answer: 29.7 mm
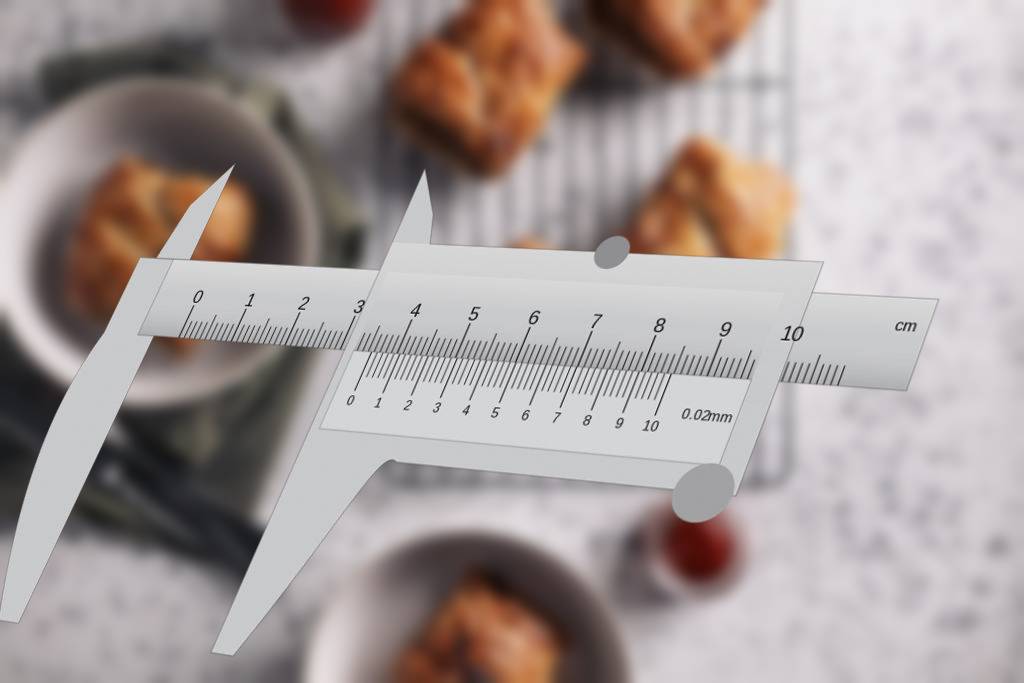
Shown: 35.6 mm
